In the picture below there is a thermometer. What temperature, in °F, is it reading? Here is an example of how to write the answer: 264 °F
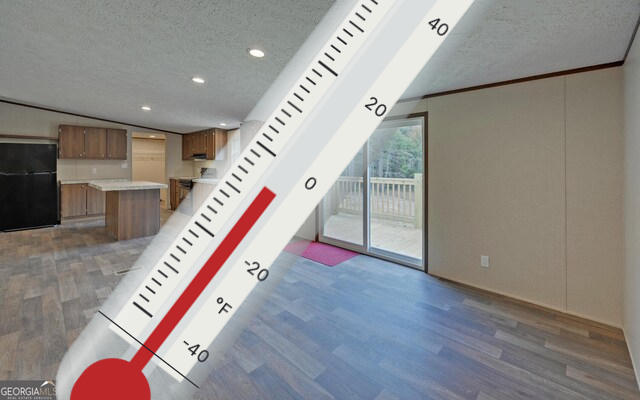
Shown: -6 °F
